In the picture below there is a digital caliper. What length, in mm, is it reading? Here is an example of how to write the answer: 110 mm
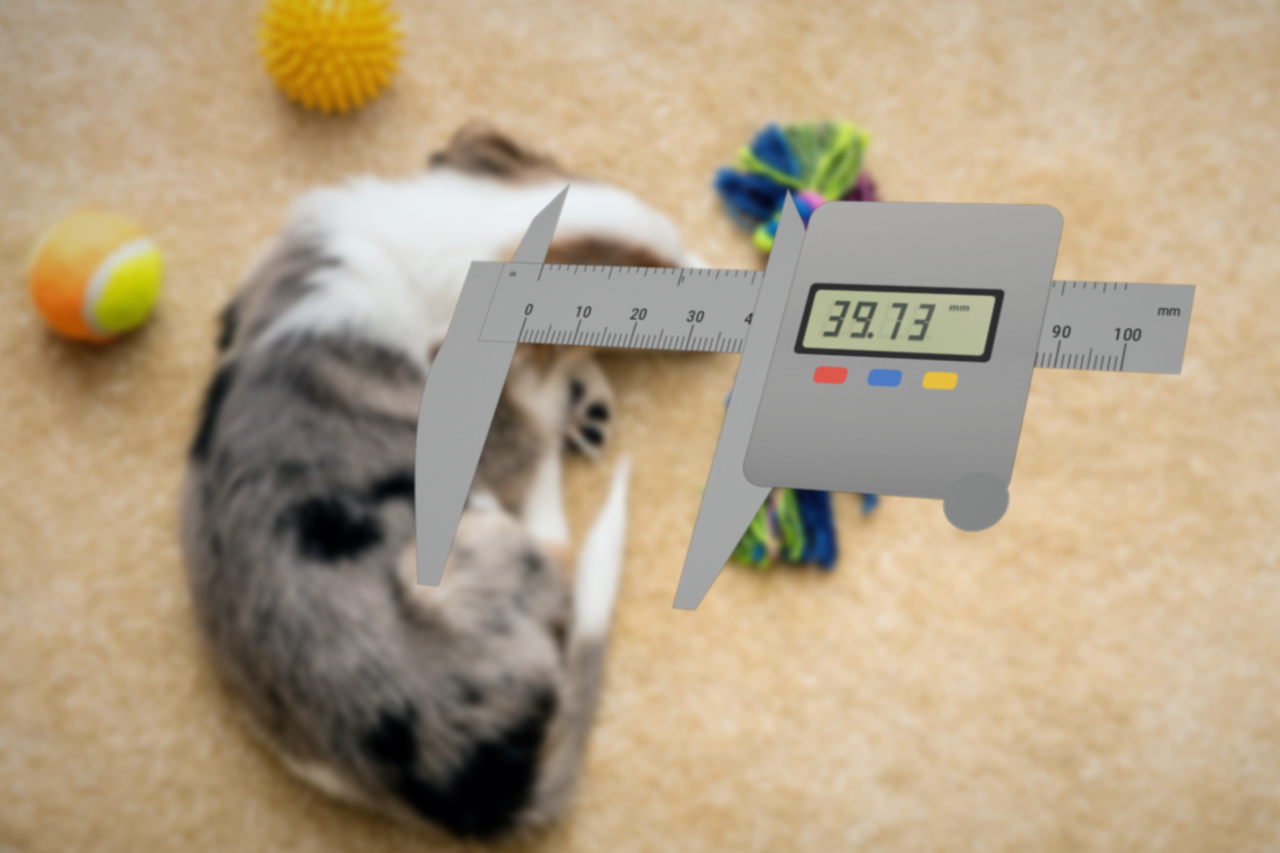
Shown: 39.73 mm
